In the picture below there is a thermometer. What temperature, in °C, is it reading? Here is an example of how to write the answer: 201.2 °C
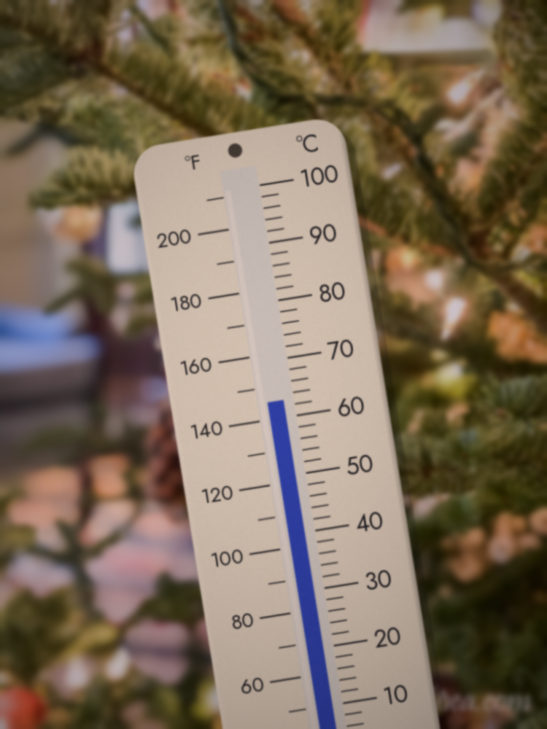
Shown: 63 °C
